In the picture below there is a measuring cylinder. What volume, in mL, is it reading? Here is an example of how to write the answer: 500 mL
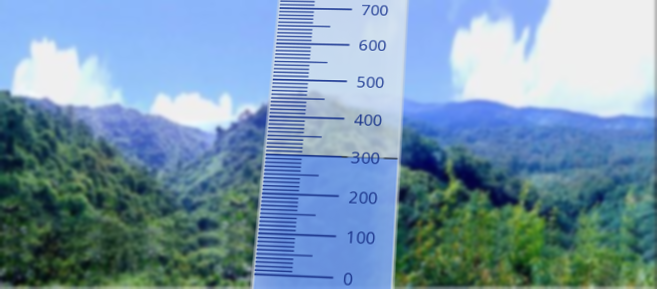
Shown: 300 mL
